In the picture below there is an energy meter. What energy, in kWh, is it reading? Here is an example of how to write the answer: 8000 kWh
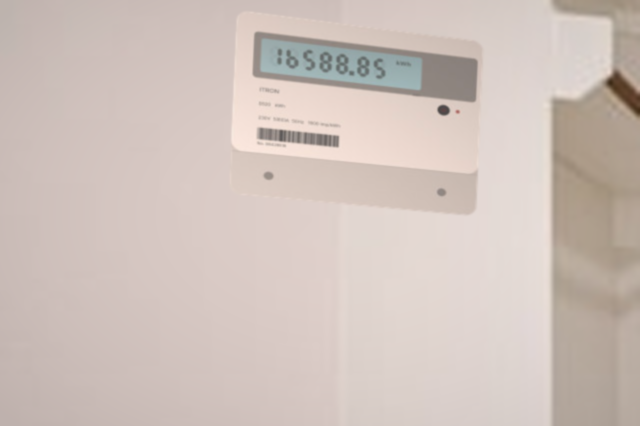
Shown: 16588.85 kWh
